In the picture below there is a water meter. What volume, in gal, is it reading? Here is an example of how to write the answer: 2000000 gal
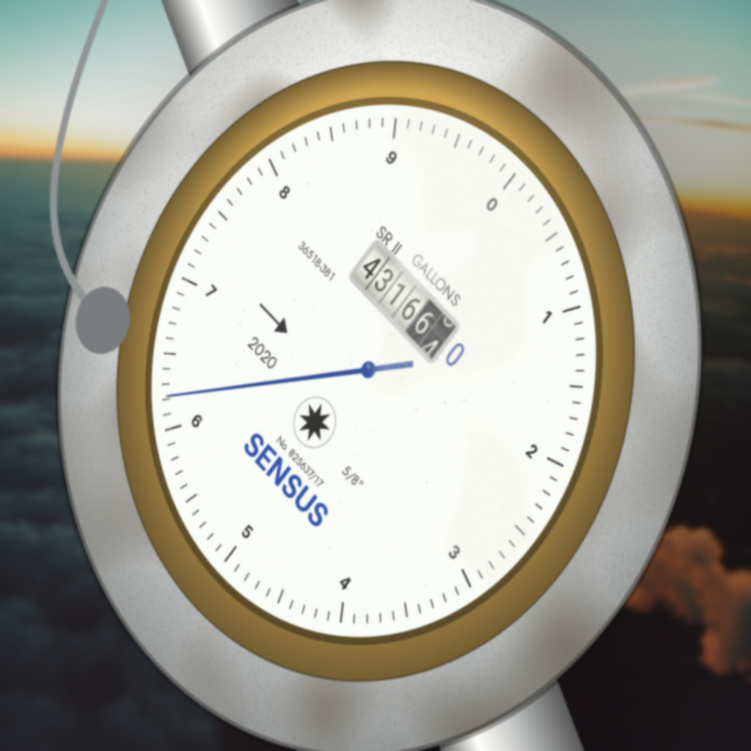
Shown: 4316636.2 gal
